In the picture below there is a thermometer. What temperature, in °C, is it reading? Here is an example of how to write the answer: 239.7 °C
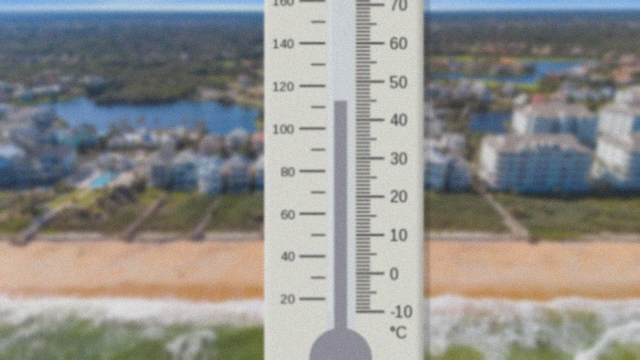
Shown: 45 °C
